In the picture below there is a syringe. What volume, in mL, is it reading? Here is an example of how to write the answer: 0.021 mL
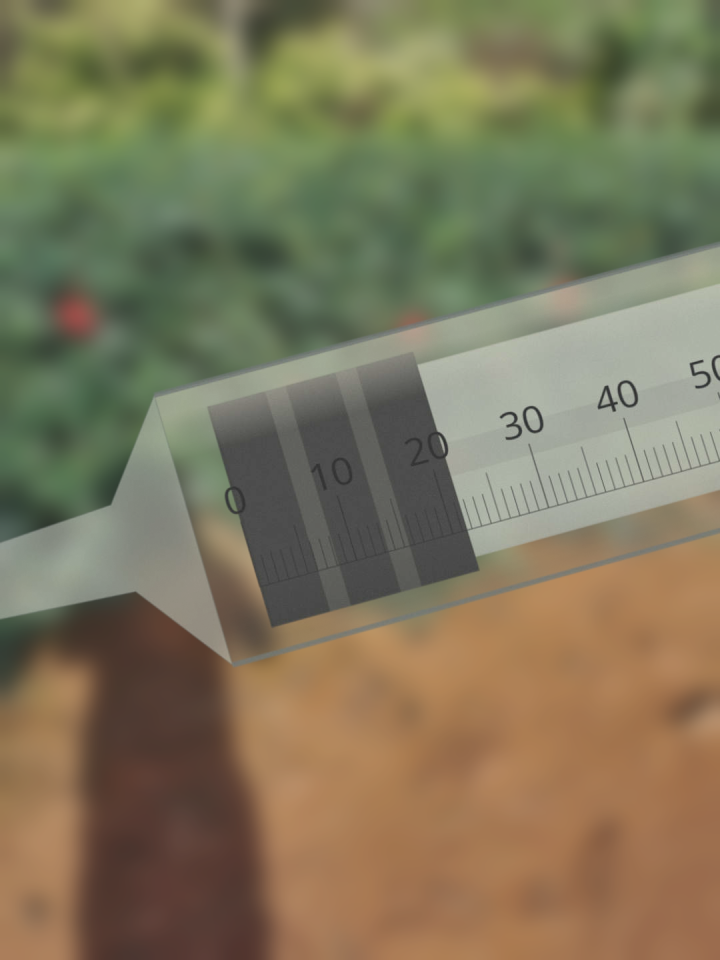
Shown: 0 mL
